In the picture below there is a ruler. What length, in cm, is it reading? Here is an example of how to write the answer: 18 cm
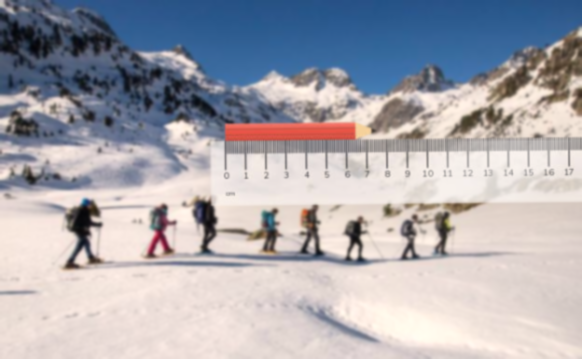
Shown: 7.5 cm
